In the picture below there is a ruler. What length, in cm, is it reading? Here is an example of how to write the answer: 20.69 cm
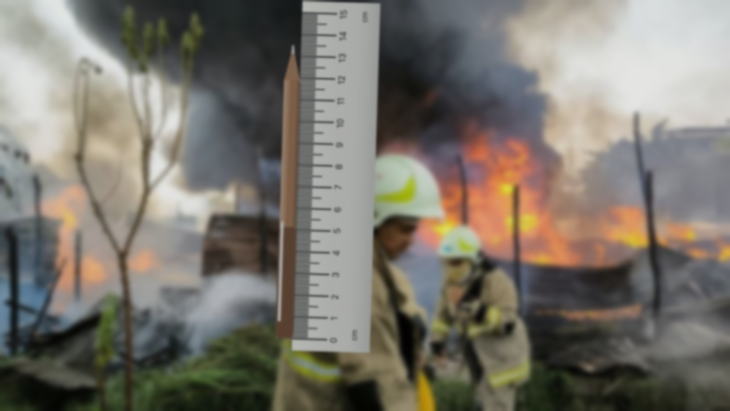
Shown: 13.5 cm
